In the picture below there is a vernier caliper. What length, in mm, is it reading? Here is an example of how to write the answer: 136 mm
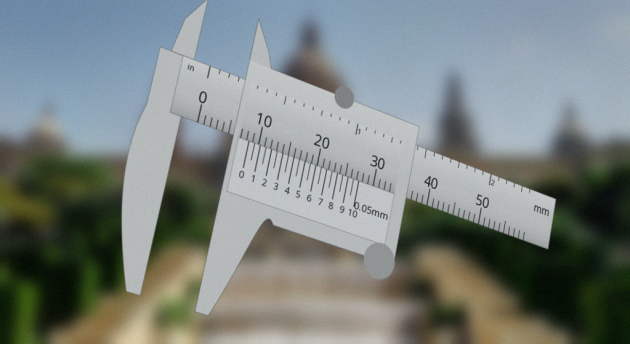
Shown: 8.4 mm
